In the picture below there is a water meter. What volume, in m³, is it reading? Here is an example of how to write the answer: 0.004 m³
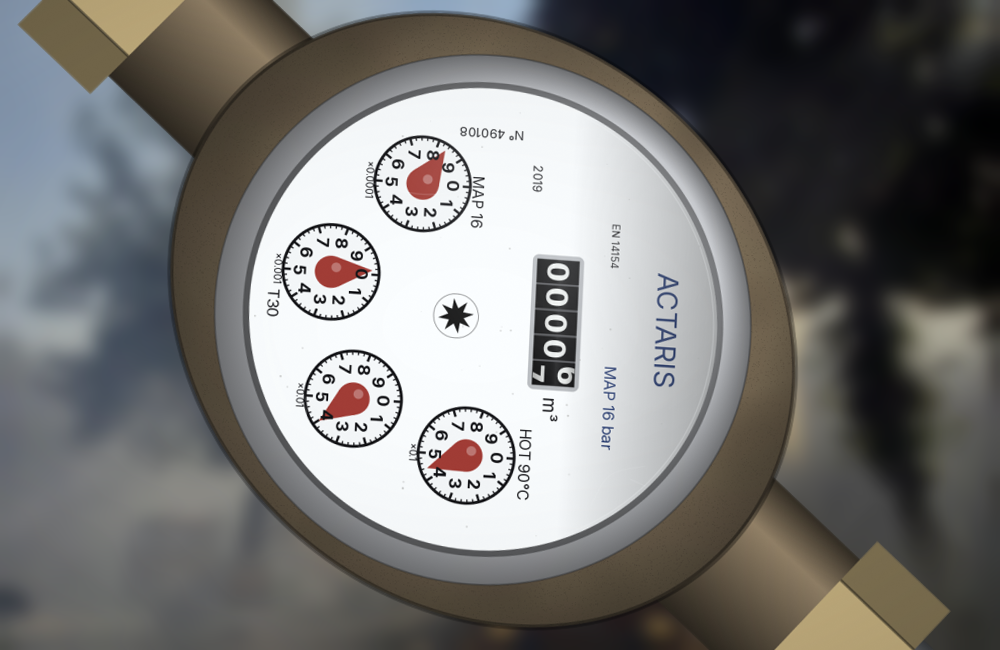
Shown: 6.4398 m³
